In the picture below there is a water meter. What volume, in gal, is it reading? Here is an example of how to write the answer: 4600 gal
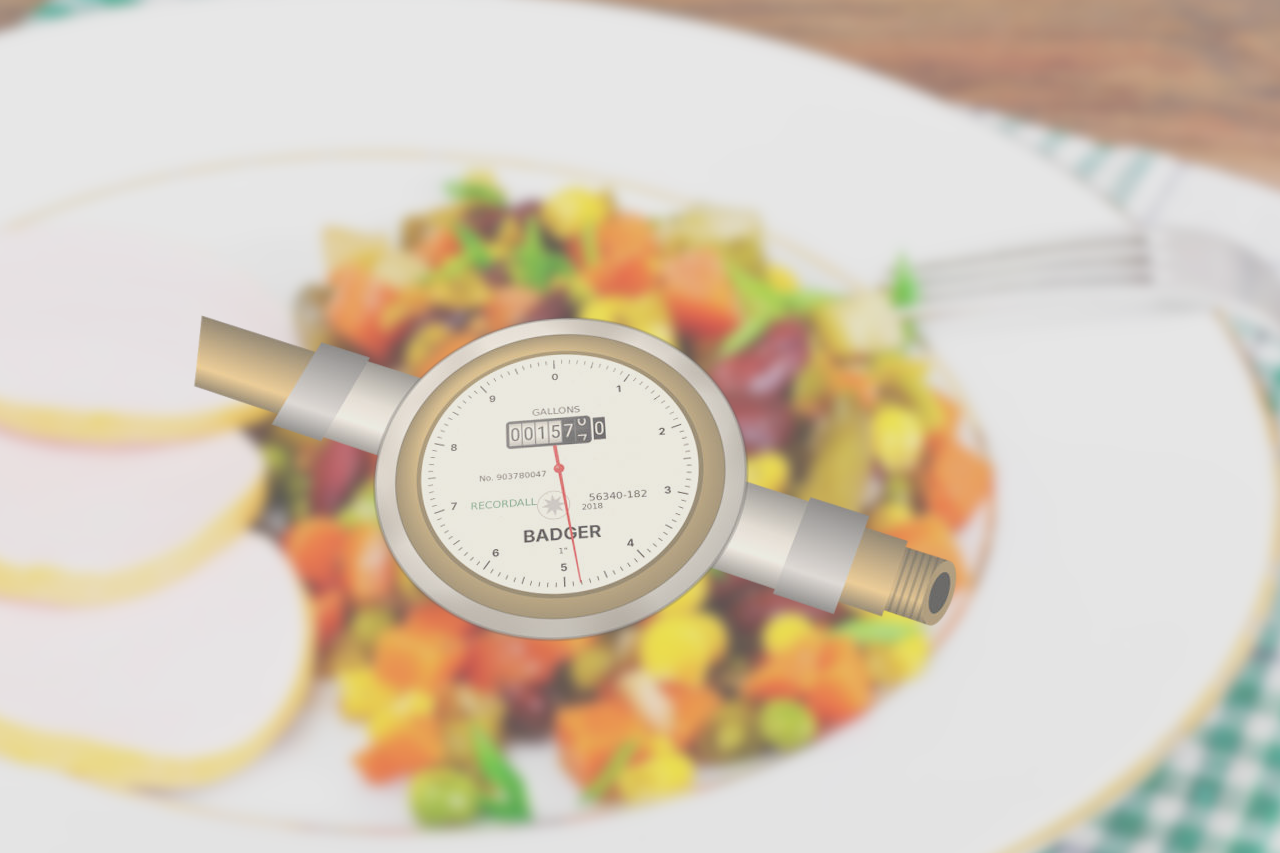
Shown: 15764.8 gal
